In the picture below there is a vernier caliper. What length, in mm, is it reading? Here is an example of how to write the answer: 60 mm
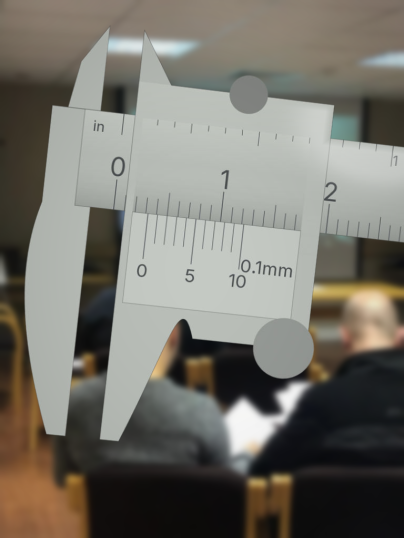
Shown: 3.2 mm
